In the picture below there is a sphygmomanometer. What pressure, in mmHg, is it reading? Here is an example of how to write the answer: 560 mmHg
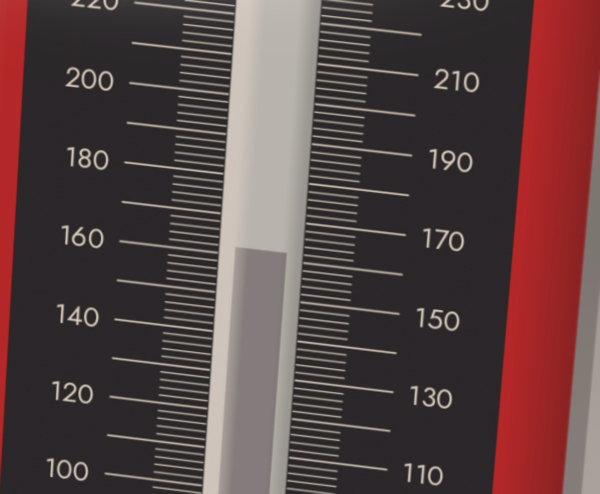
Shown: 162 mmHg
